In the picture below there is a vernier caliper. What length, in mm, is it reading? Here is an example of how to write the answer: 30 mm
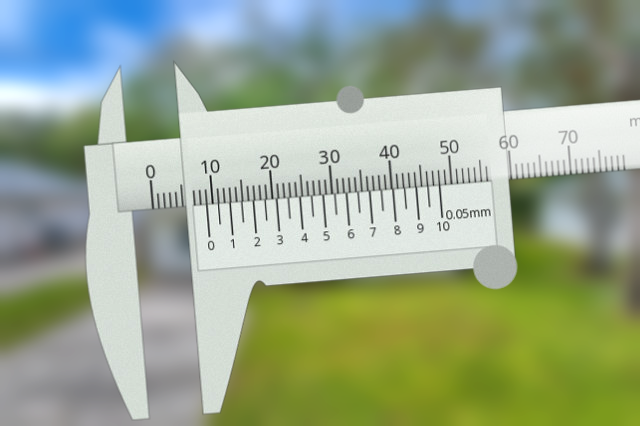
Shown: 9.0 mm
